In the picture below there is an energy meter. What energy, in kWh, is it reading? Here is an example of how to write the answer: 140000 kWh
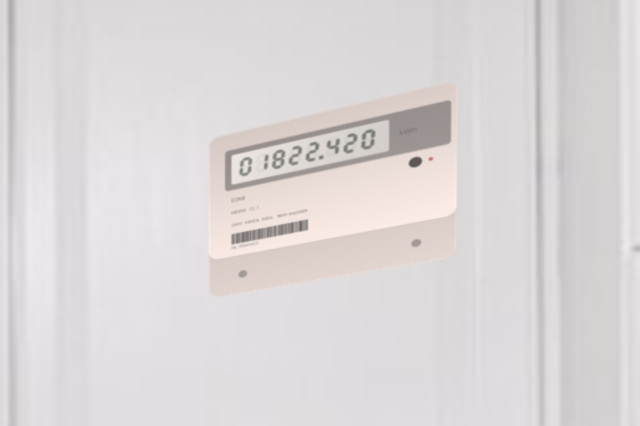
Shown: 1822.420 kWh
